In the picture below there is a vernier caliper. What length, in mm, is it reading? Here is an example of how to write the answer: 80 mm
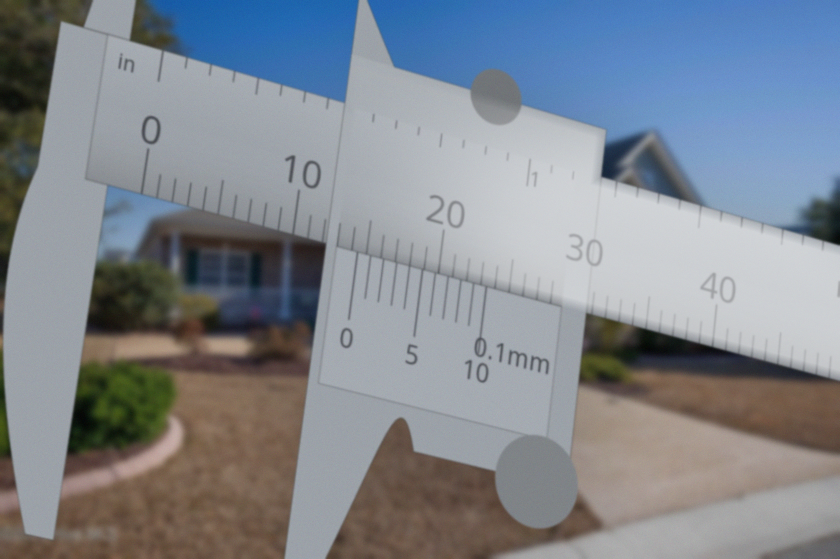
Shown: 14.4 mm
